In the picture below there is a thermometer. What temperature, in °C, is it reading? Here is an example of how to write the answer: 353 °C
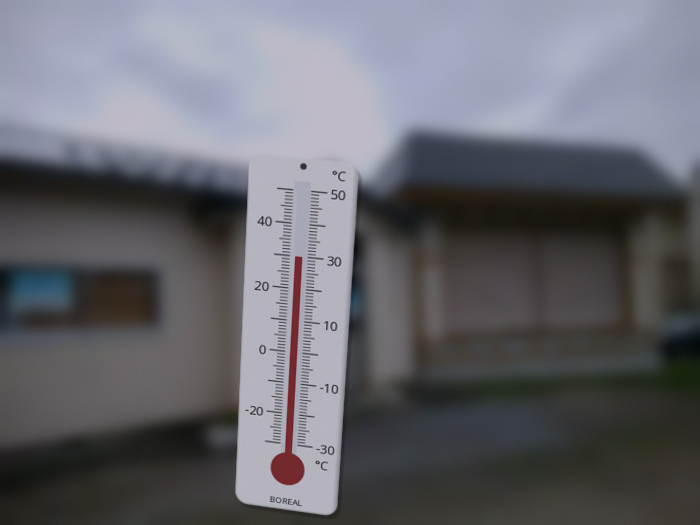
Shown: 30 °C
